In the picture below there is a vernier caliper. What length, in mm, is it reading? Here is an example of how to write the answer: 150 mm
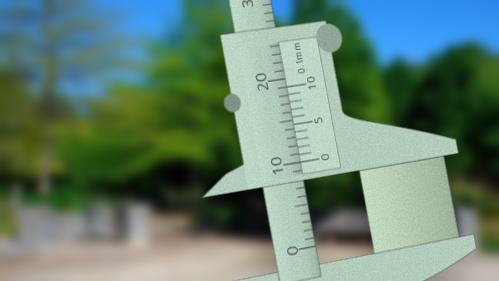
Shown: 10.0 mm
